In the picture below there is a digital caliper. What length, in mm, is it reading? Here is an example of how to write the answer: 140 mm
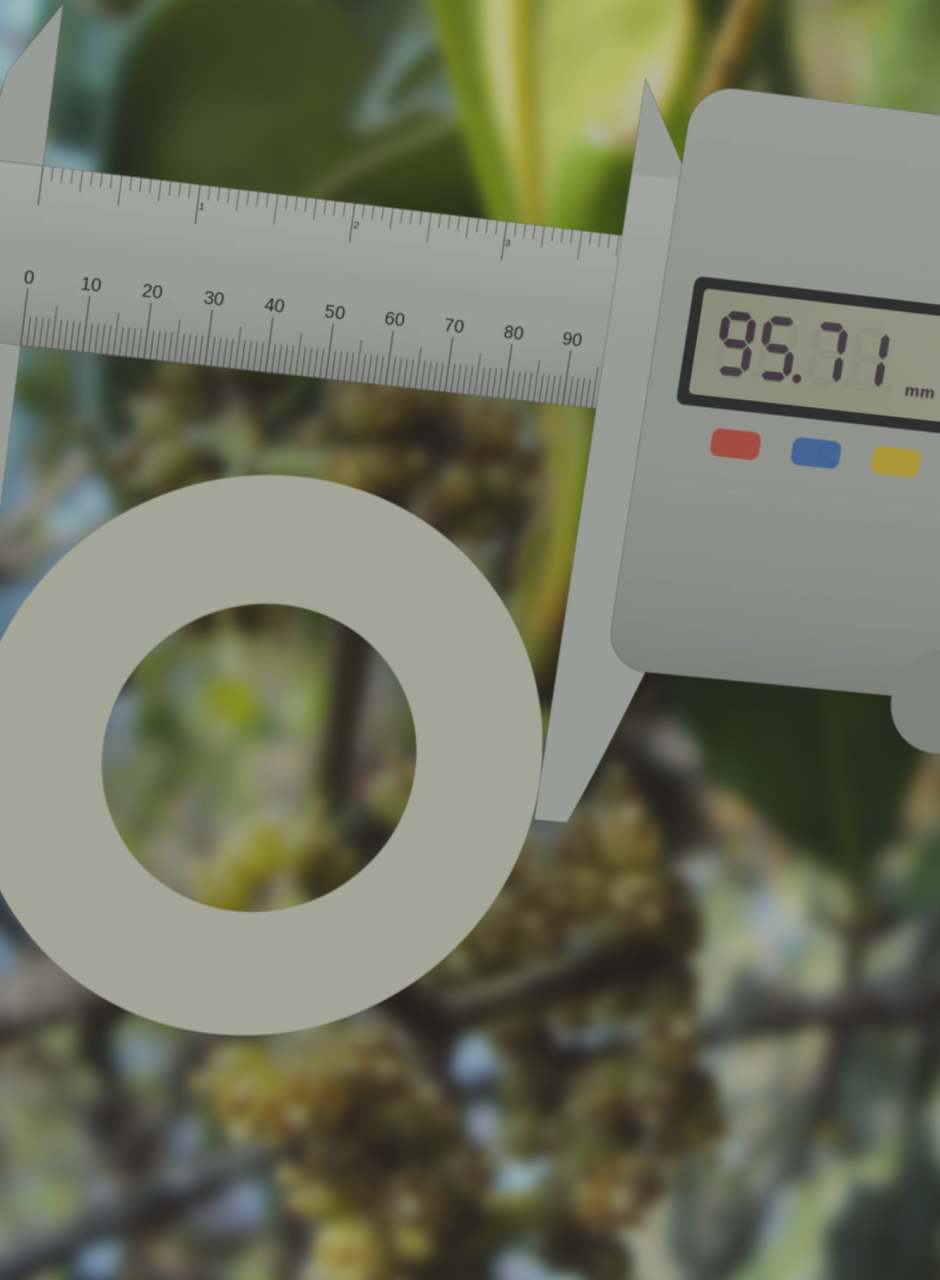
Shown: 95.71 mm
